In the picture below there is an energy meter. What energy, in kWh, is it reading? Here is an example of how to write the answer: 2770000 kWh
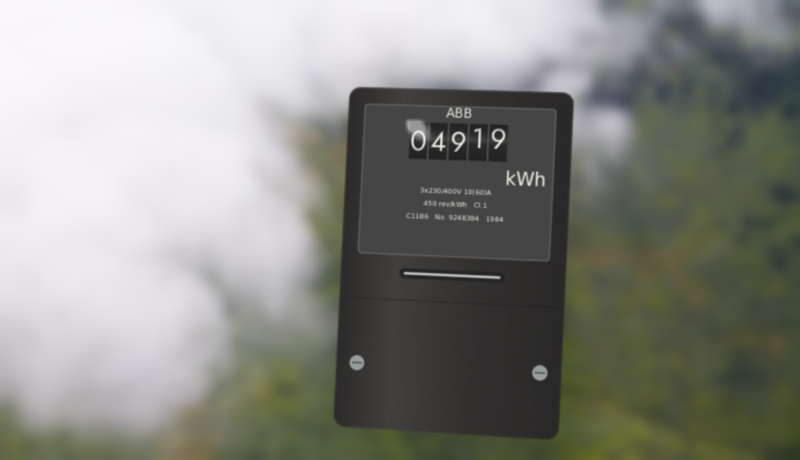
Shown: 4919 kWh
